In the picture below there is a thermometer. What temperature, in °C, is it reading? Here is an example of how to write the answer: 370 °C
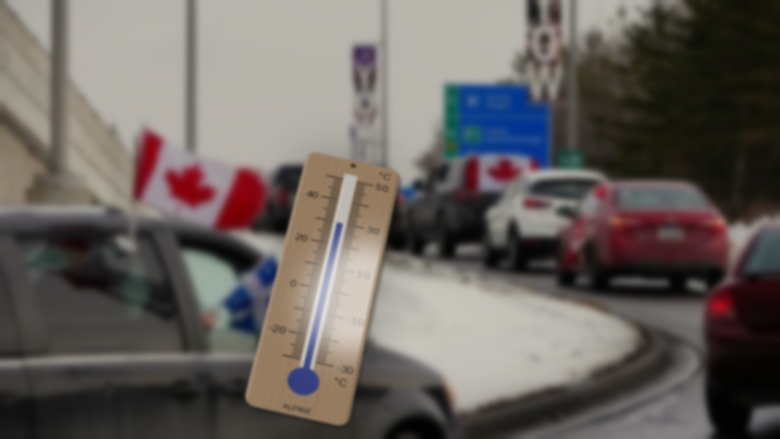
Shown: 30 °C
